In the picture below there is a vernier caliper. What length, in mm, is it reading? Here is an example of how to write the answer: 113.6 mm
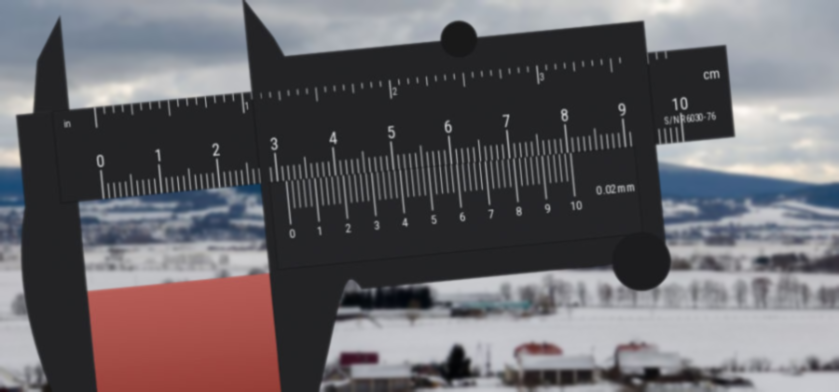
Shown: 31.5 mm
